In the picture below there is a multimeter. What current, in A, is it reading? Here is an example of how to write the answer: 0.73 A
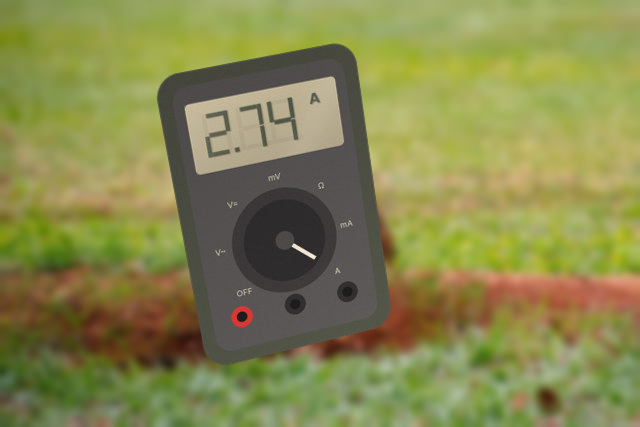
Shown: 2.74 A
